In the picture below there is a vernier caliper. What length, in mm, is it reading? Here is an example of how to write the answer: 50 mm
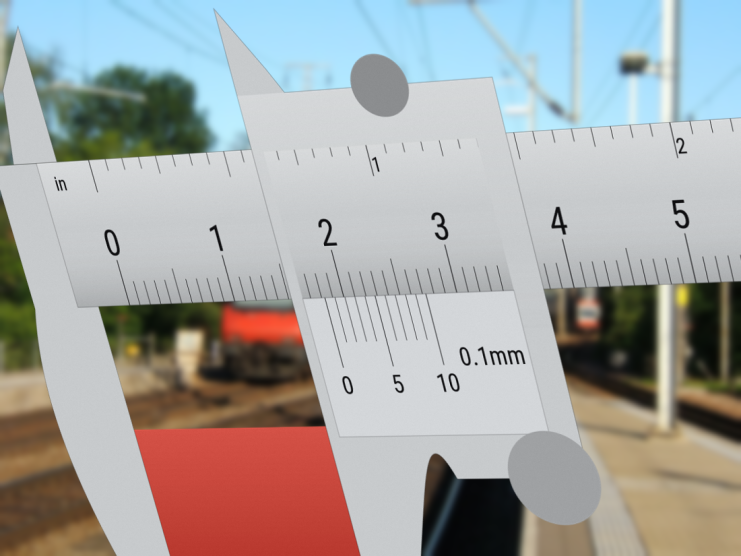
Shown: 18.3 mm
